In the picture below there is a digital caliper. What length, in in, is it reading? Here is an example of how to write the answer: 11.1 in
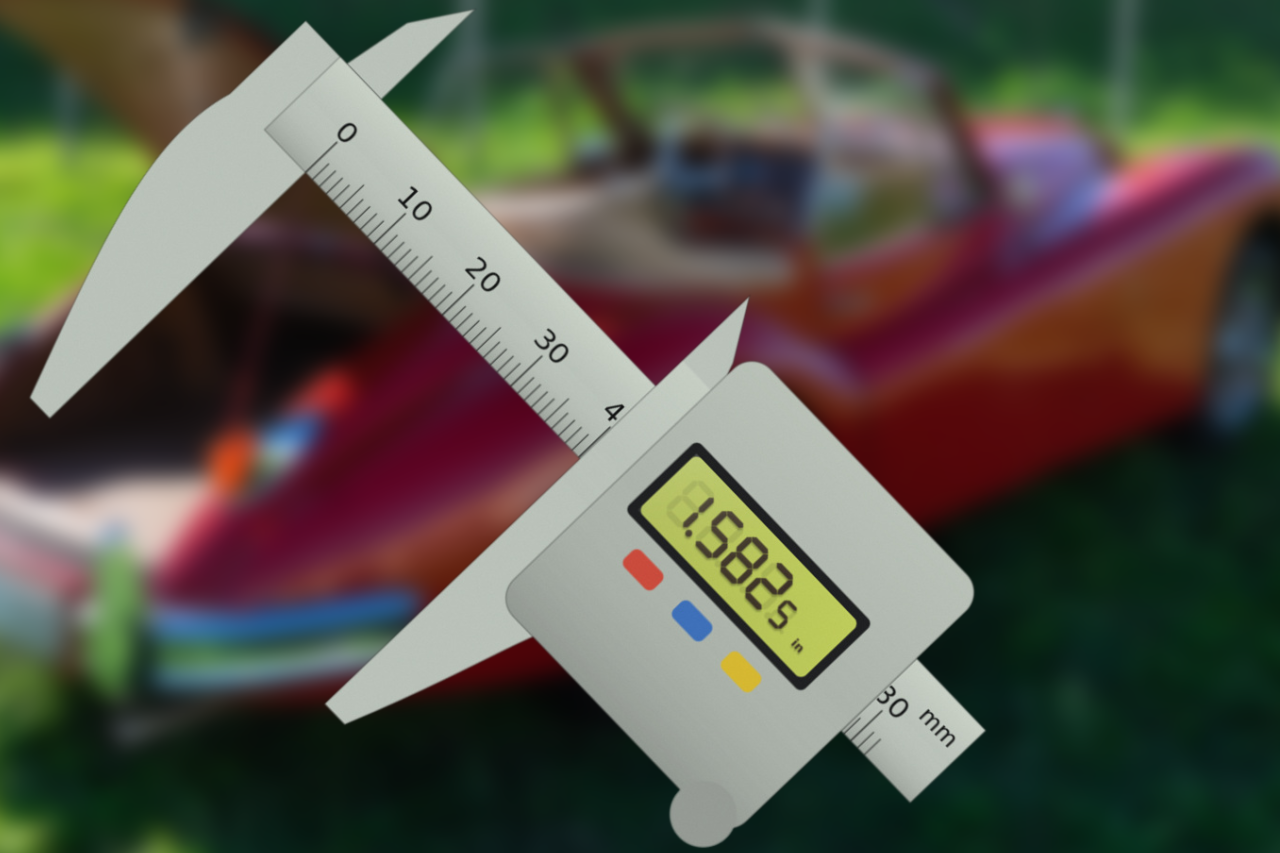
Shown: 1.5825 in
